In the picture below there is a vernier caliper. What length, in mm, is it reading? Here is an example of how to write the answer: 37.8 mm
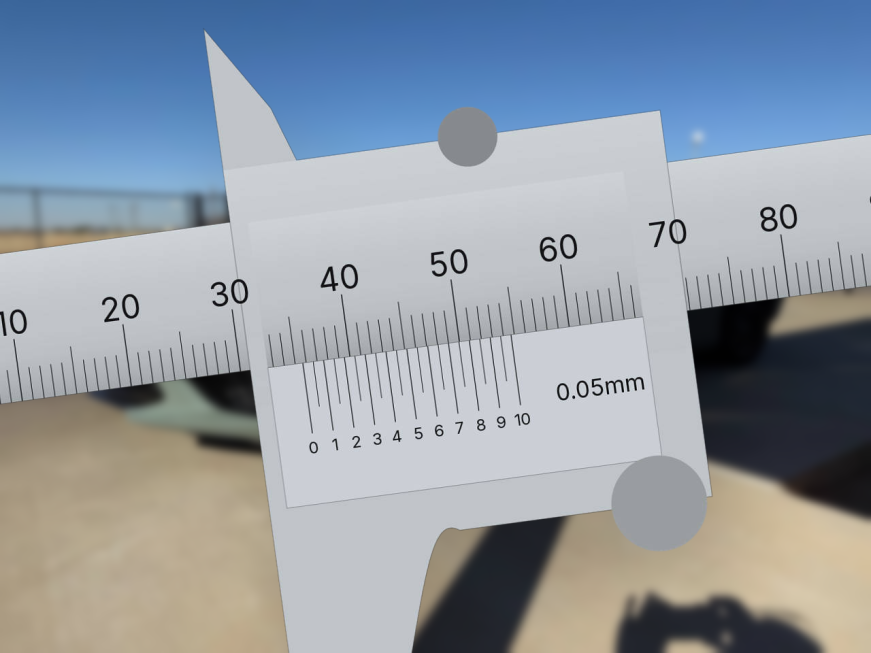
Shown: 35.7 mm
